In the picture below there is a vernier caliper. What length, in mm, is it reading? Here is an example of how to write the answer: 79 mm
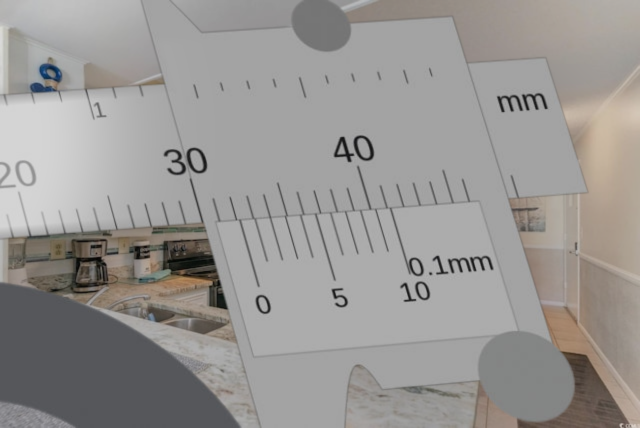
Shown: 32.2 mm
